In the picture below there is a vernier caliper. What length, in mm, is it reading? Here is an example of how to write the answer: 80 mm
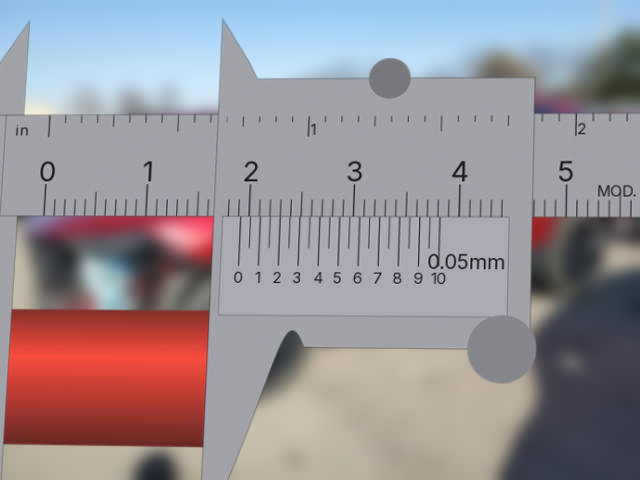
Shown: 19.2 mm
